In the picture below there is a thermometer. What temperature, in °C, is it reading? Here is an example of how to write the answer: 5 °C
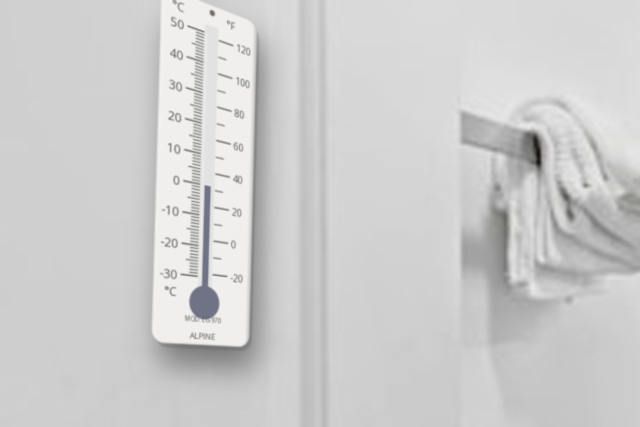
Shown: 0 °C
